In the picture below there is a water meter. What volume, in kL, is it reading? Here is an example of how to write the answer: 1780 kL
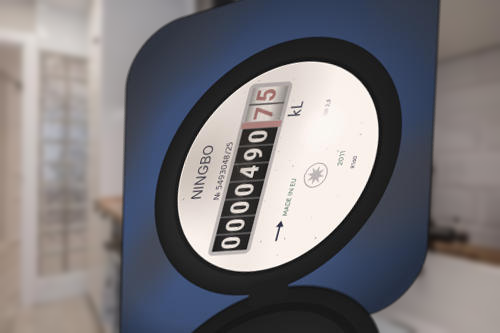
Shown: 490.75 kL
